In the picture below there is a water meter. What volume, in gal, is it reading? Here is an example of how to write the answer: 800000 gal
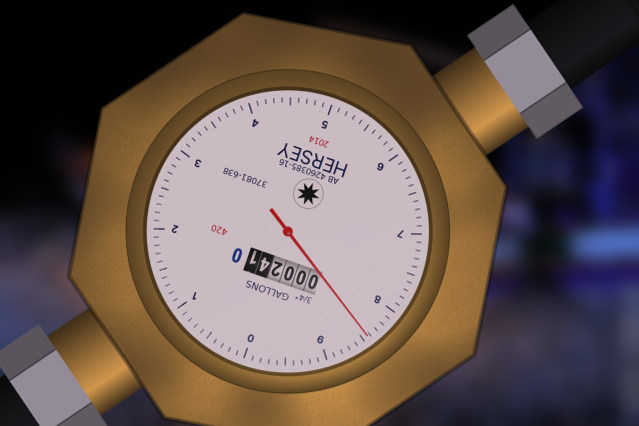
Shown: 2408.4 gal
